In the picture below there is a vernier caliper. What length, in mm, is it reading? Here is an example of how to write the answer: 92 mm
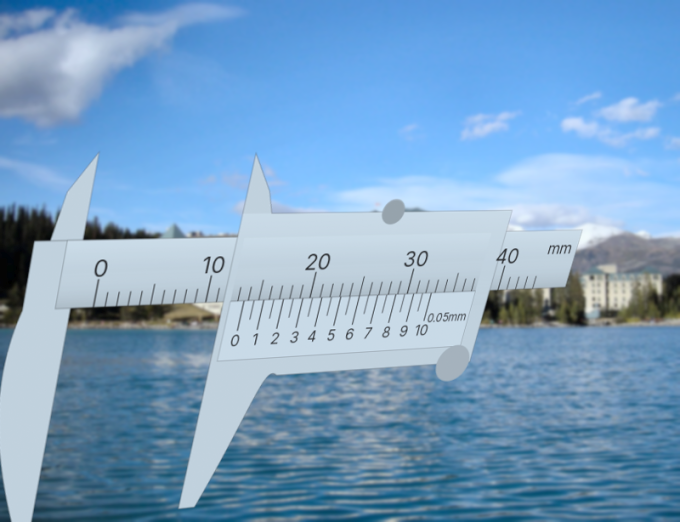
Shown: 13.6 mm
